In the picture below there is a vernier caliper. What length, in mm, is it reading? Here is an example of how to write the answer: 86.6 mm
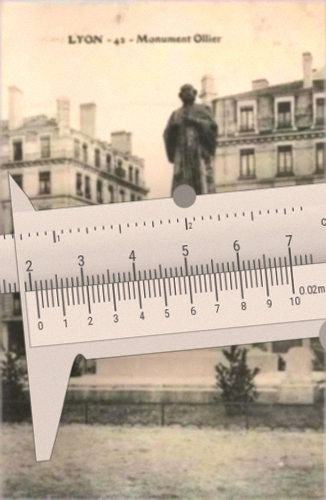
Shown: 21.0 mm
